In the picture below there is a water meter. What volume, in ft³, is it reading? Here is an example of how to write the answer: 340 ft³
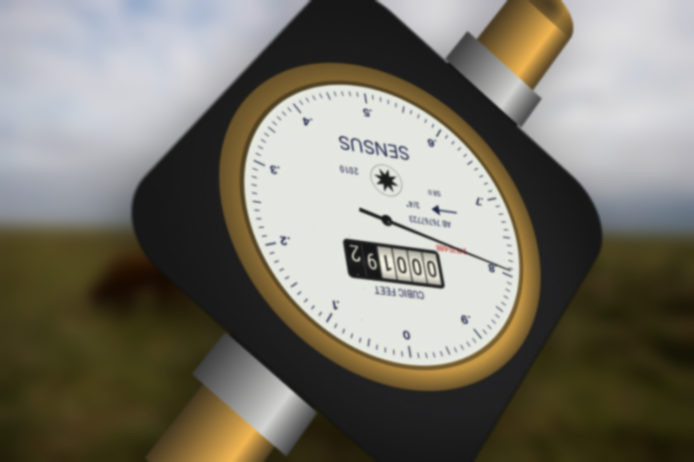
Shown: 191.79 ft³
